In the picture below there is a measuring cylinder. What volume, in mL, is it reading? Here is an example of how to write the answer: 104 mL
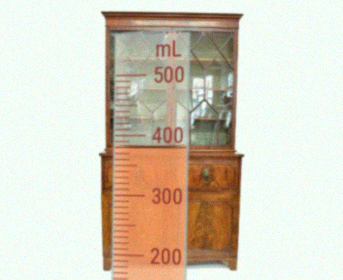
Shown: 380 mL
